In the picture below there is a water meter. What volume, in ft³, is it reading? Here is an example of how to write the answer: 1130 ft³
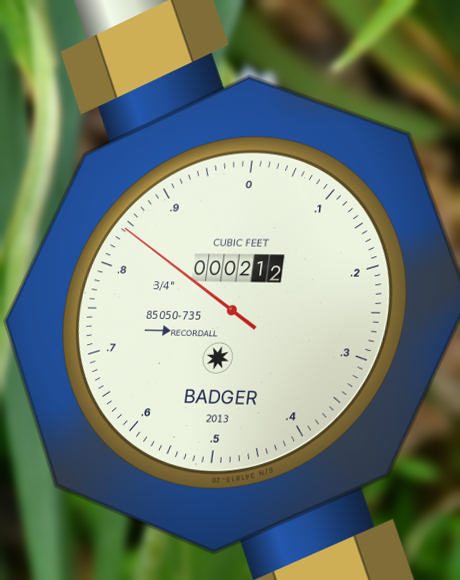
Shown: 211.84 ft³
